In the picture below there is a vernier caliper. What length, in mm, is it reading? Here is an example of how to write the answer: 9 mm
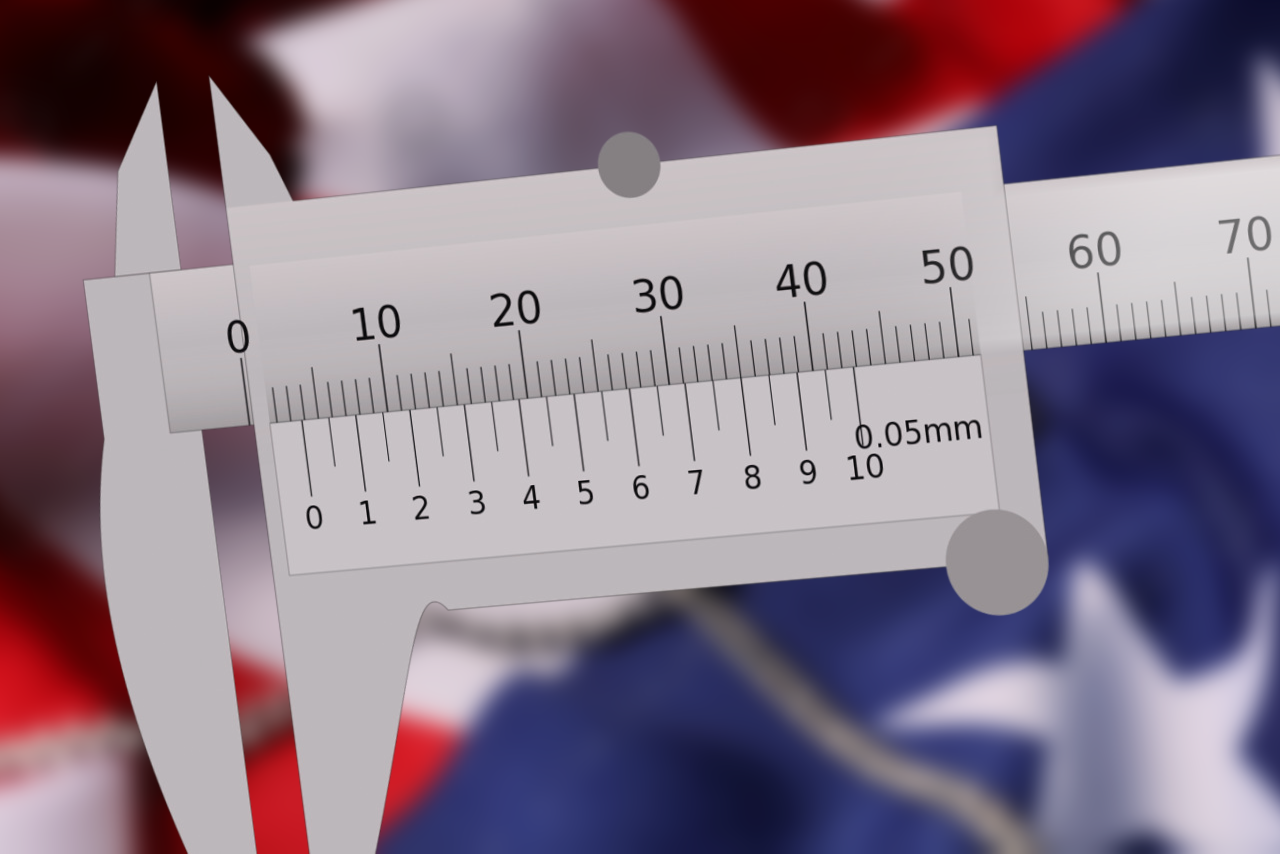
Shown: 3.8 mm
